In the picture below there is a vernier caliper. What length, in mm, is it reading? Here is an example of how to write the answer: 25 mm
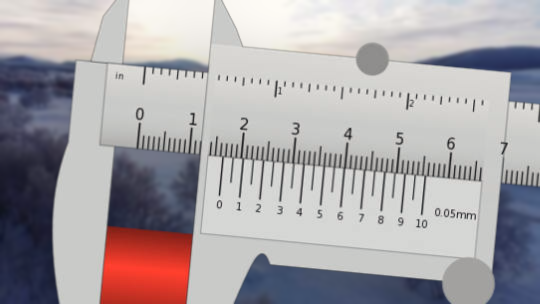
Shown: 16.5 mm
